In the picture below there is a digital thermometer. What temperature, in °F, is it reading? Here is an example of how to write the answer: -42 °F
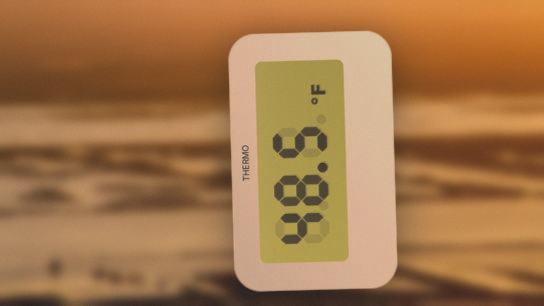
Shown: 48.5 °F
